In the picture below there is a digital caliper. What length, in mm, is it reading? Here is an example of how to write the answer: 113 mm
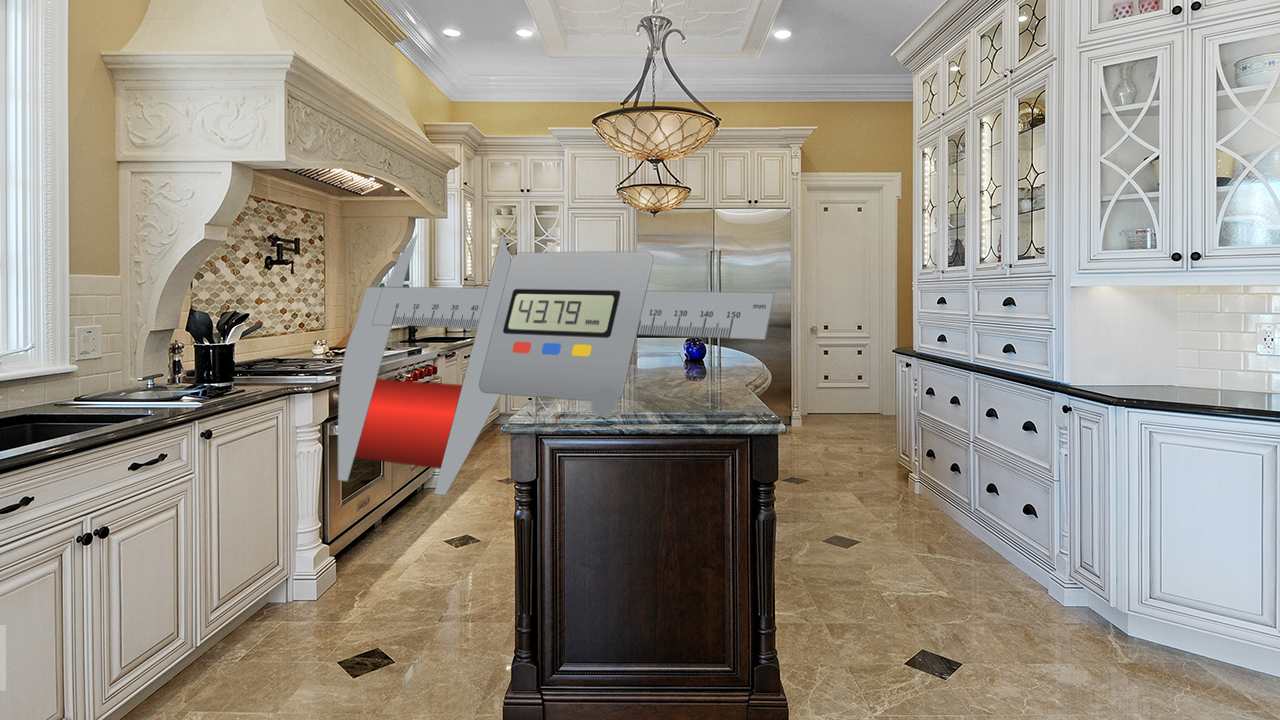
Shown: 43.79 mm
